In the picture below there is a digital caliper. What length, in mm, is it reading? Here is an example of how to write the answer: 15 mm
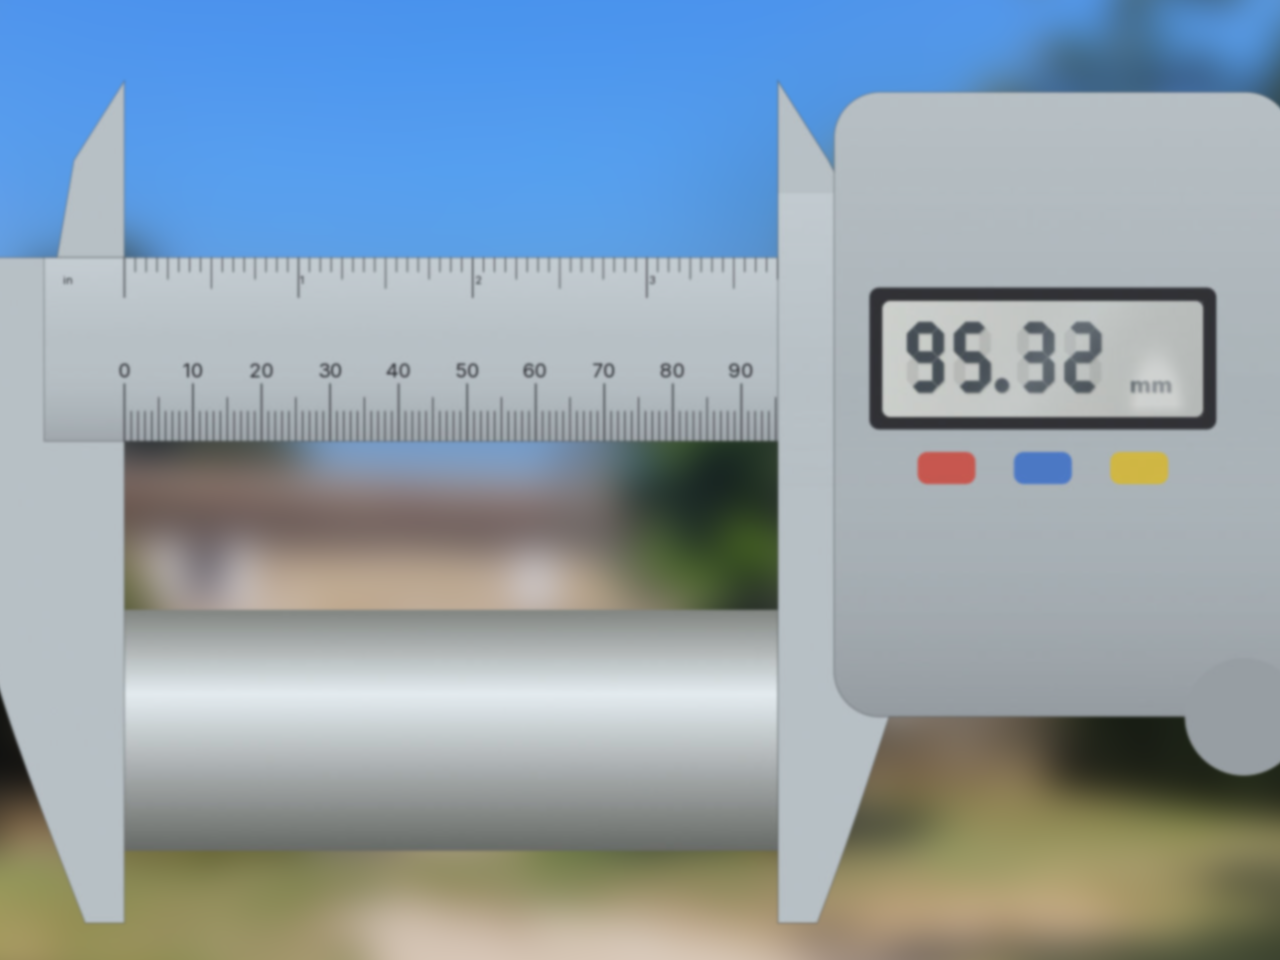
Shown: 95.32 mm
